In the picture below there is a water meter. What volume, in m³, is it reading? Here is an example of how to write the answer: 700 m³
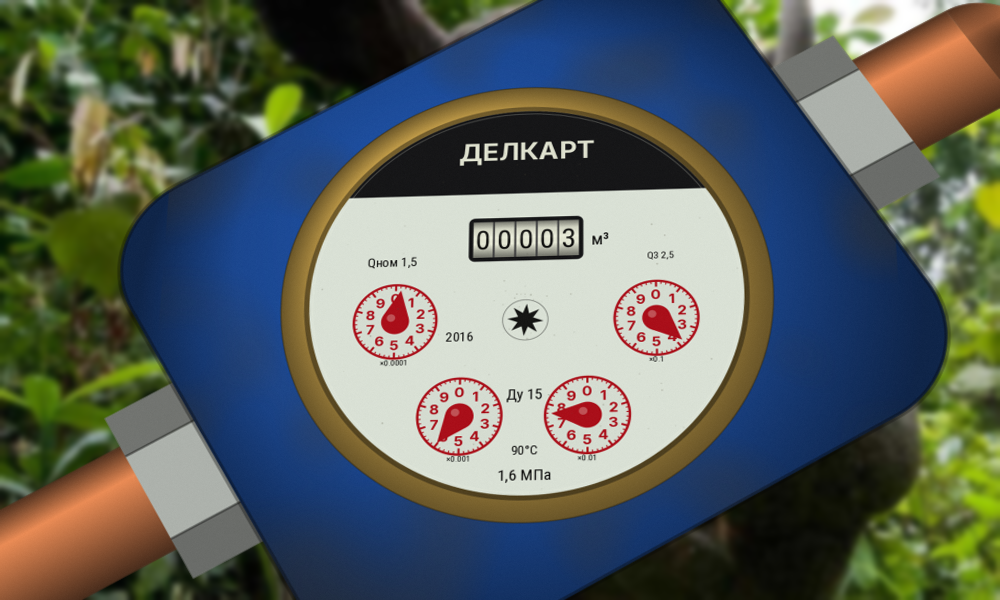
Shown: 3.3760 m³
